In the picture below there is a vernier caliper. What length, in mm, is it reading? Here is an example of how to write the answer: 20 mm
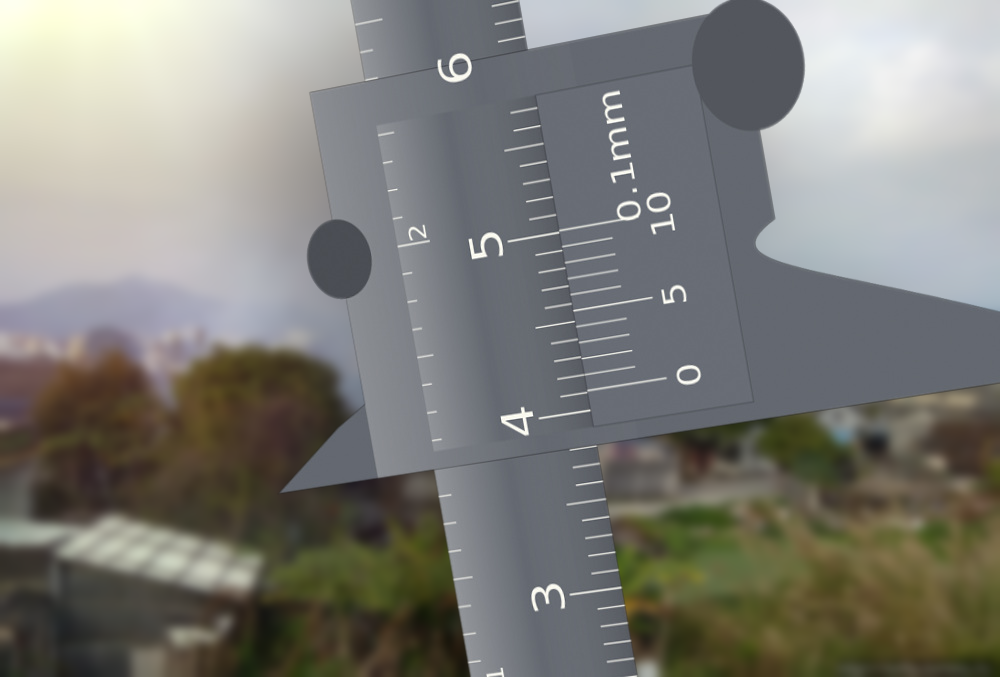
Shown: 41.1 mm
